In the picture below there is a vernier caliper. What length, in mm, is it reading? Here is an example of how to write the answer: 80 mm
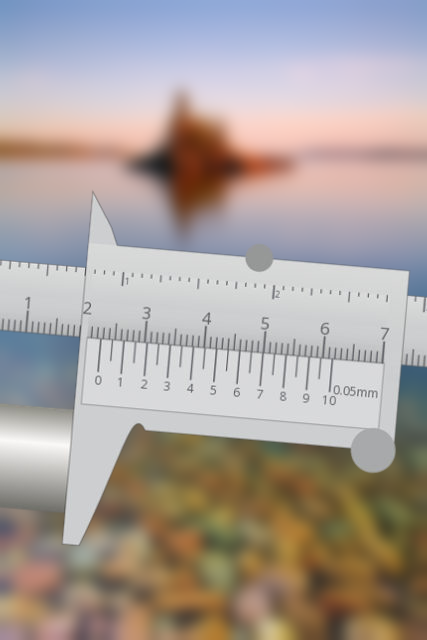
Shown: 22.6 mm
